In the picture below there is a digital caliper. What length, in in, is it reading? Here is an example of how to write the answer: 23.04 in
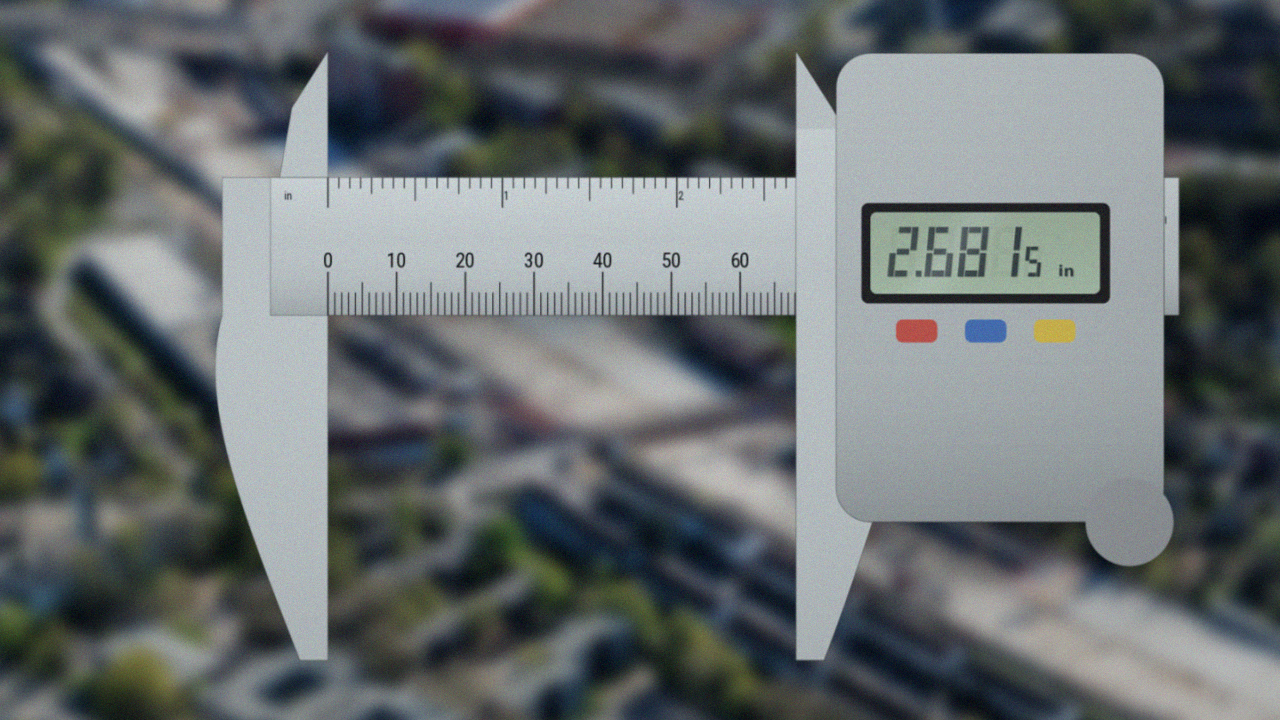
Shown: 2.6815 in
